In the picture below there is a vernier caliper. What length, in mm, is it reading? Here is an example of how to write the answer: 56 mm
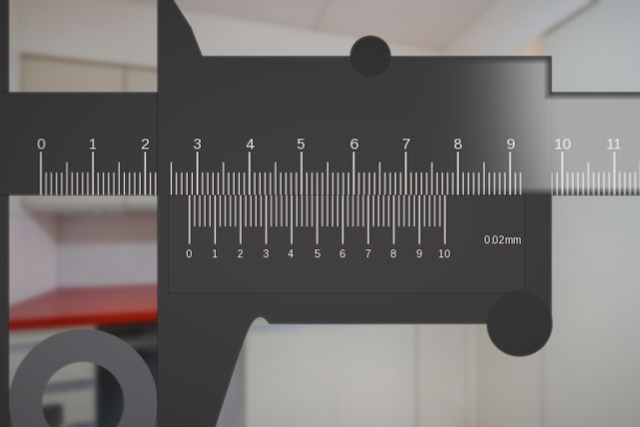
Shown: 28.5 mm
